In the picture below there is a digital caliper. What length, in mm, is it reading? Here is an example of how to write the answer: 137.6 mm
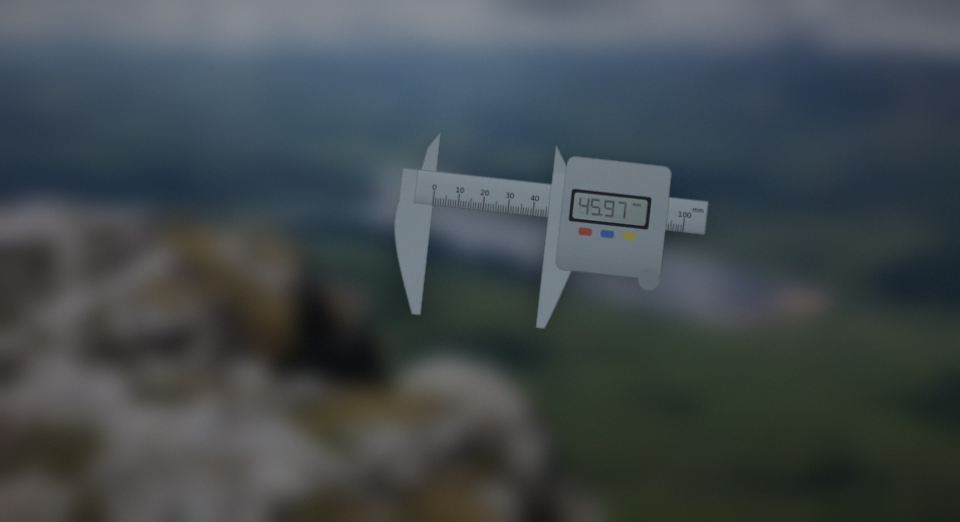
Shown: 45.97 mm
